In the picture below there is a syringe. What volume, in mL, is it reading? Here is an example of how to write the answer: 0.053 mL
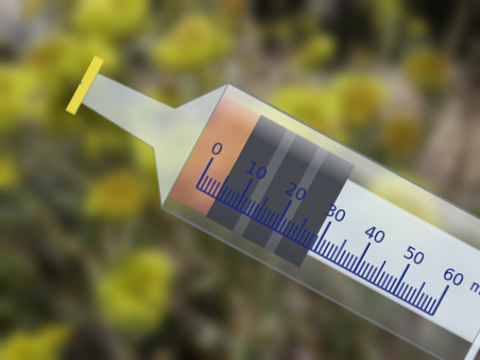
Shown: 5 mL
